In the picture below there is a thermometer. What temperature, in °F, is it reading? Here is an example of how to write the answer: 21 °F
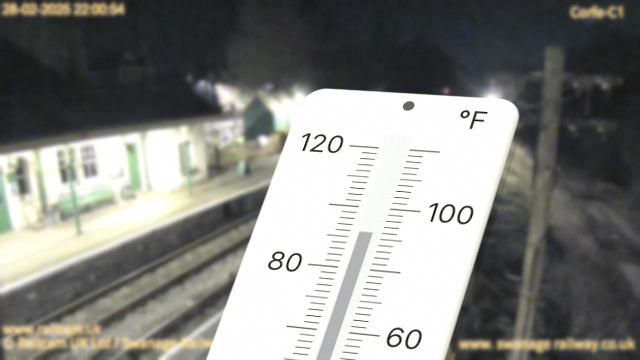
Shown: 92 °F
